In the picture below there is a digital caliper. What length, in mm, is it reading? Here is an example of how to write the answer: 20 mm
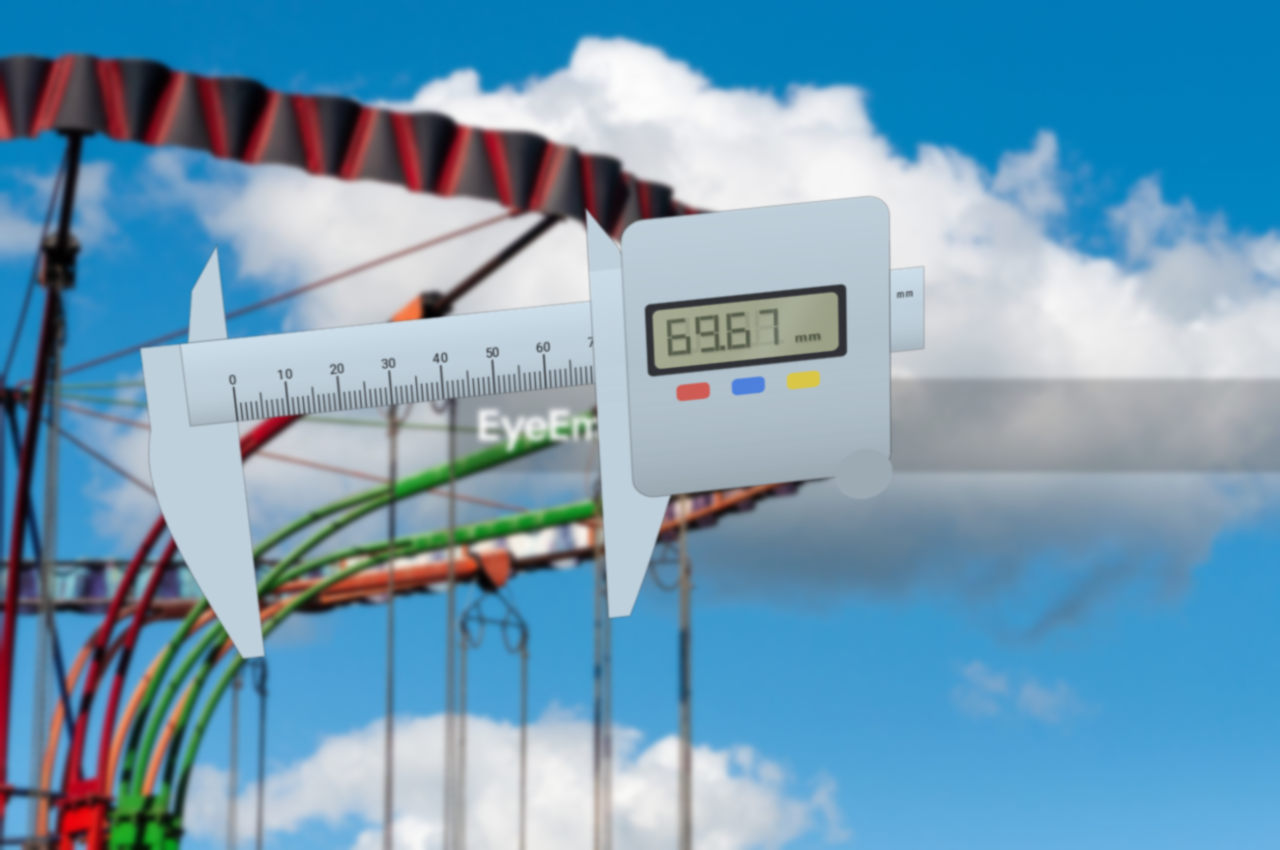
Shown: 69.67 mm
